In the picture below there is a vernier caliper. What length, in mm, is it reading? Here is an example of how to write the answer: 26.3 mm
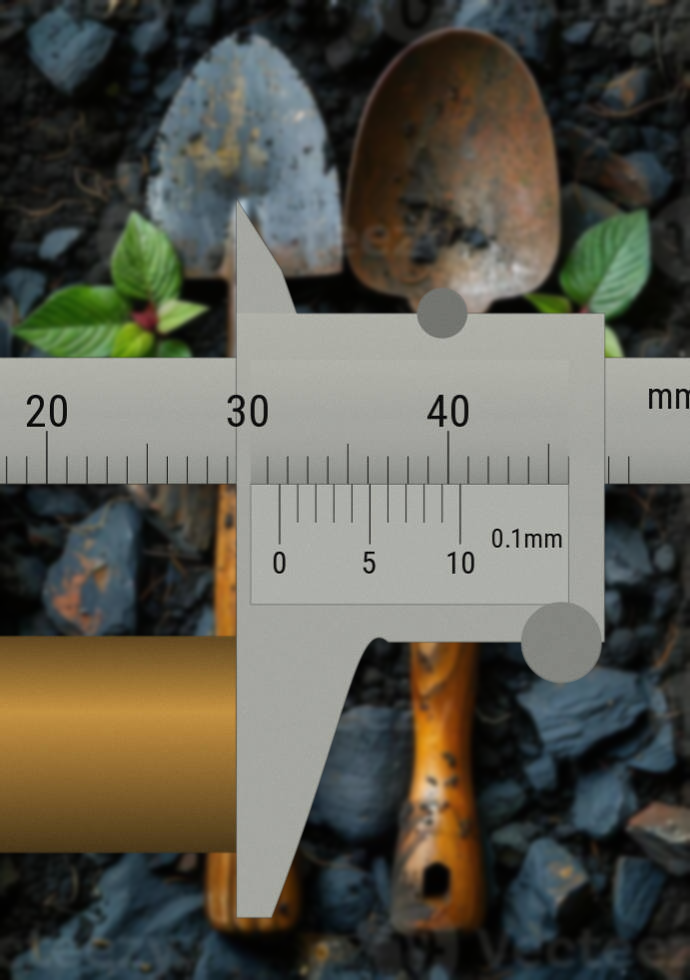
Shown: 31.6 mm
